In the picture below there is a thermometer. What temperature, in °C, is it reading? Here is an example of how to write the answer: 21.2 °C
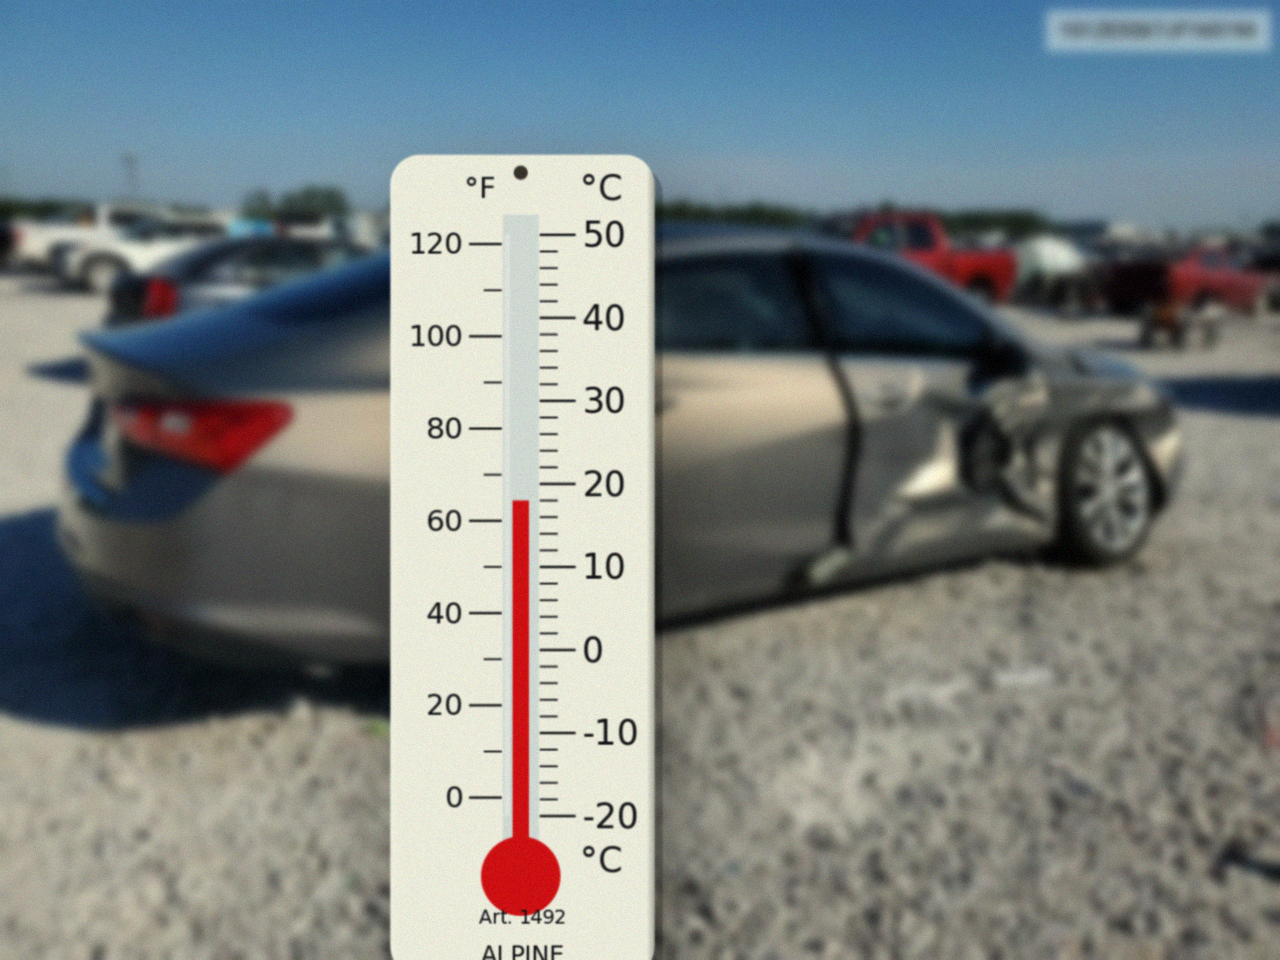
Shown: 18 °C
